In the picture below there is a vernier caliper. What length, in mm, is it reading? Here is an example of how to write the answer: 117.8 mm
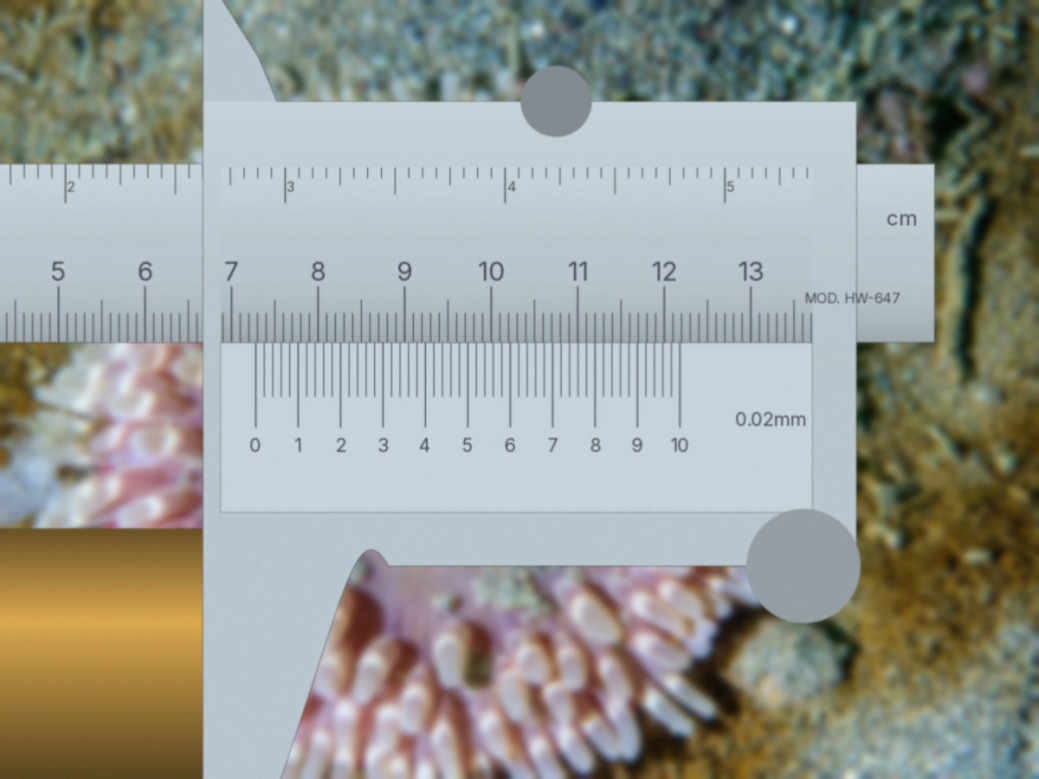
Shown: 72.8 mm
